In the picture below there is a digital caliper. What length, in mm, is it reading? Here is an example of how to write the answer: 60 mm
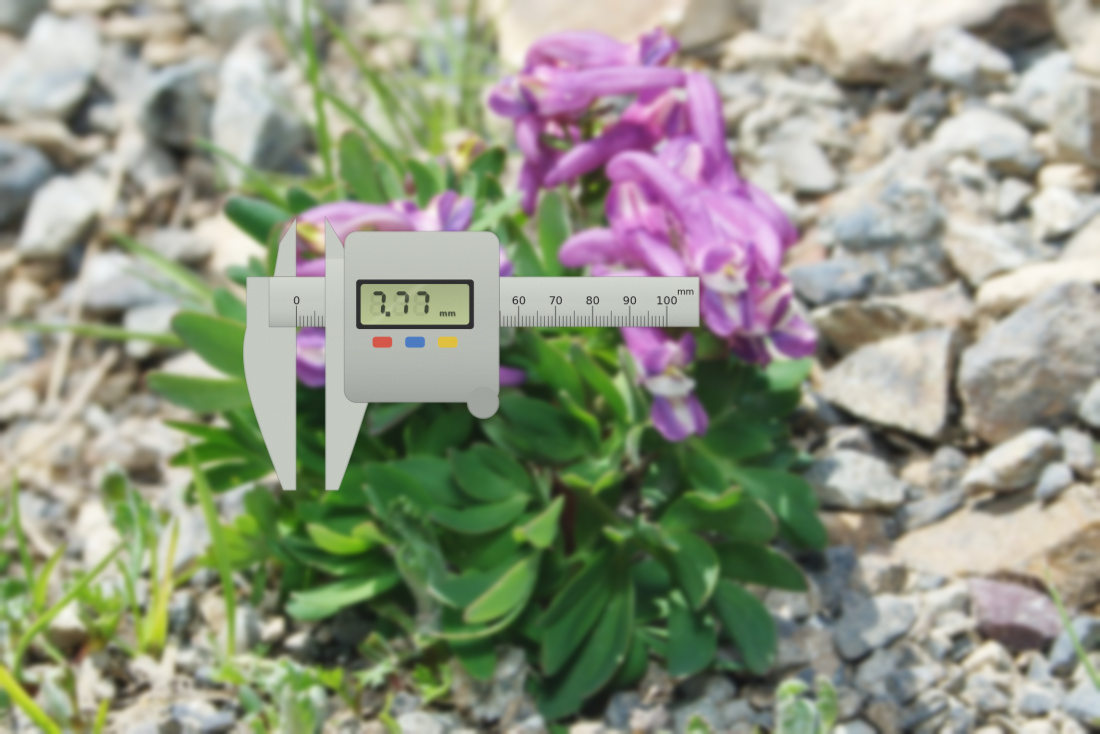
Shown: 7.77 mm
